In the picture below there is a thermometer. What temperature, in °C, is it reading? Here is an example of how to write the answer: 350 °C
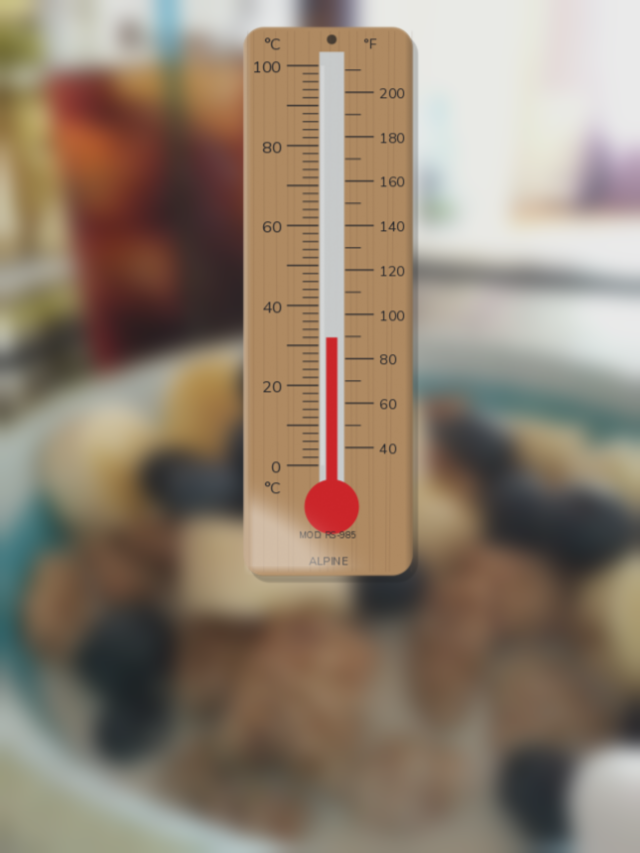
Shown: 32 °C
